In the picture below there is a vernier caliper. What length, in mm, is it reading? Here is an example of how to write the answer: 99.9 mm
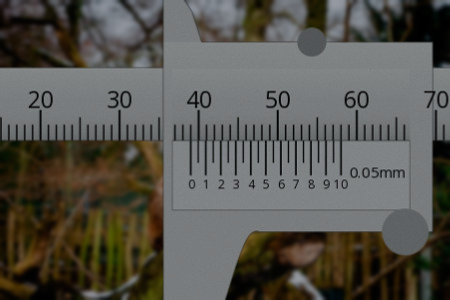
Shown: 39.0 mm
